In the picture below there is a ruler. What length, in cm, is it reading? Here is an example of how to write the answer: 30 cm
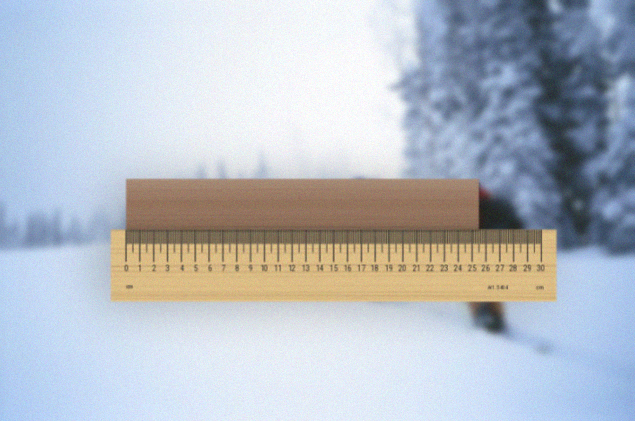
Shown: 25.5 cm
